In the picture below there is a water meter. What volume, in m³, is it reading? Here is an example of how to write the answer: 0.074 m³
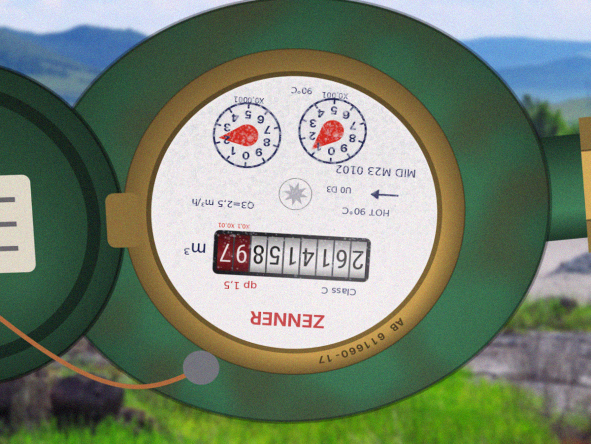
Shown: 2614158.9712 m³
